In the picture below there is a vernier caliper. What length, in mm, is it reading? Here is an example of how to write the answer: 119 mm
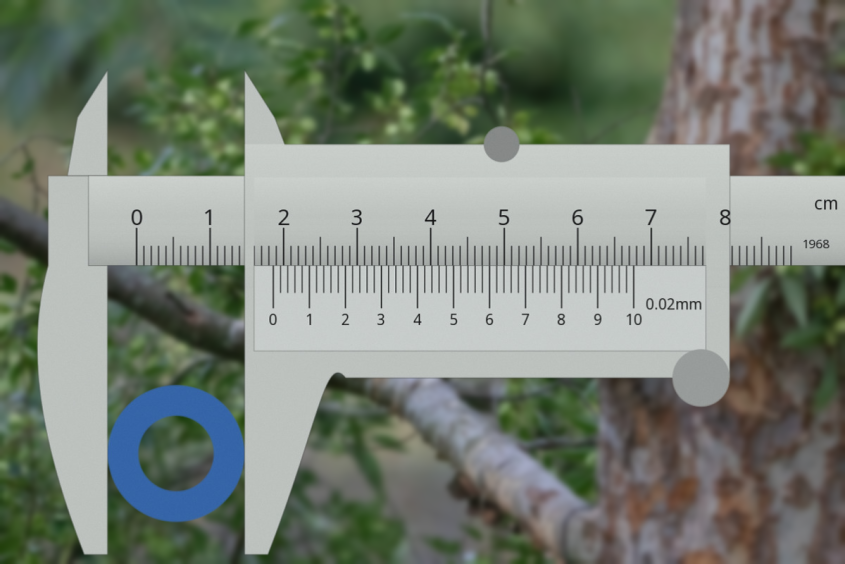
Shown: 18.6 mm
